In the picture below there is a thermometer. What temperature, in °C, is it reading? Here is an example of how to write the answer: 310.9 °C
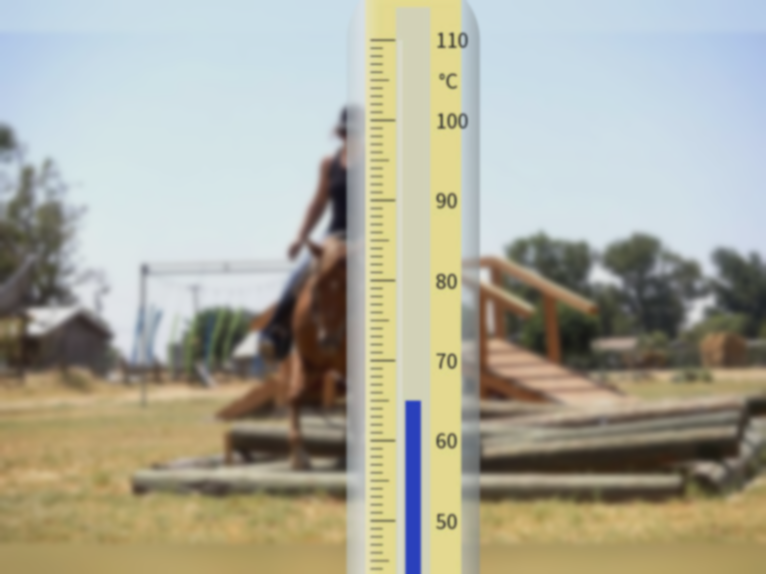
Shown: 65 °C
